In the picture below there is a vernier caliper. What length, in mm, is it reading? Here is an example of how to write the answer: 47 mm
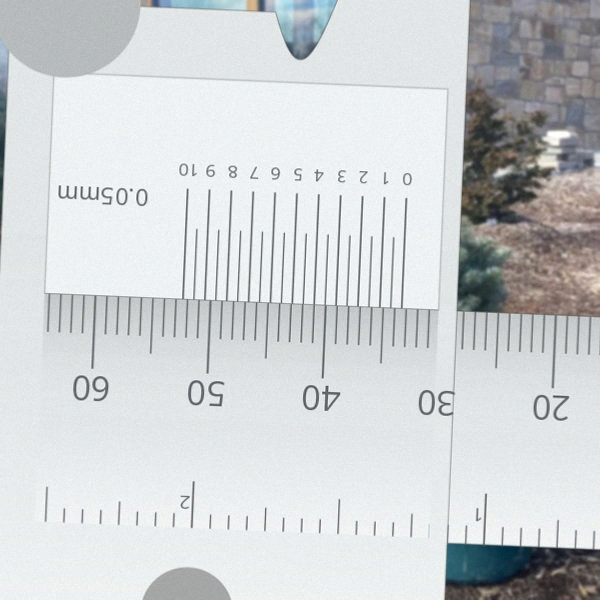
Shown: 33.4 mm
